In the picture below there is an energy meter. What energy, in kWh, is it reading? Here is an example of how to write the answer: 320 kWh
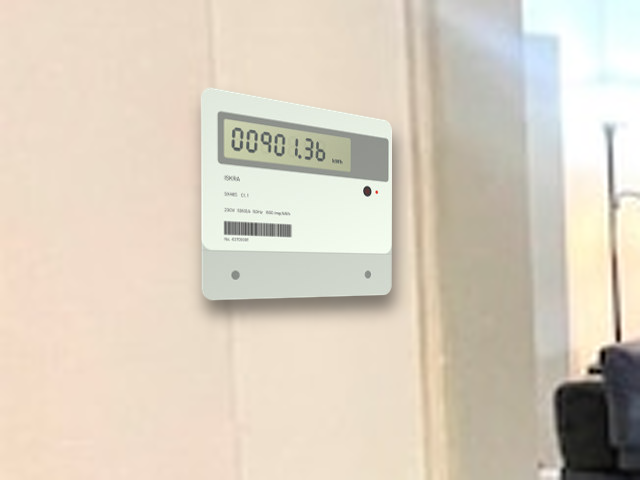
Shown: 901.36 kWh
